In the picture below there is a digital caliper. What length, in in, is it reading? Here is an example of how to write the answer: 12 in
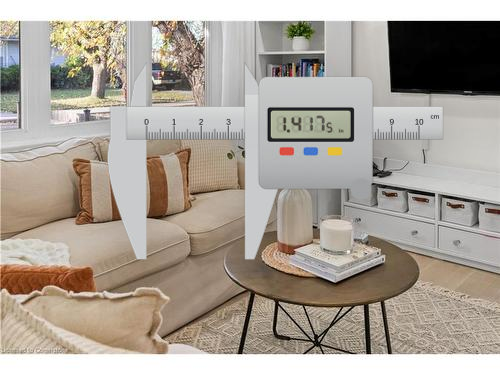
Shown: 1.4175 in
